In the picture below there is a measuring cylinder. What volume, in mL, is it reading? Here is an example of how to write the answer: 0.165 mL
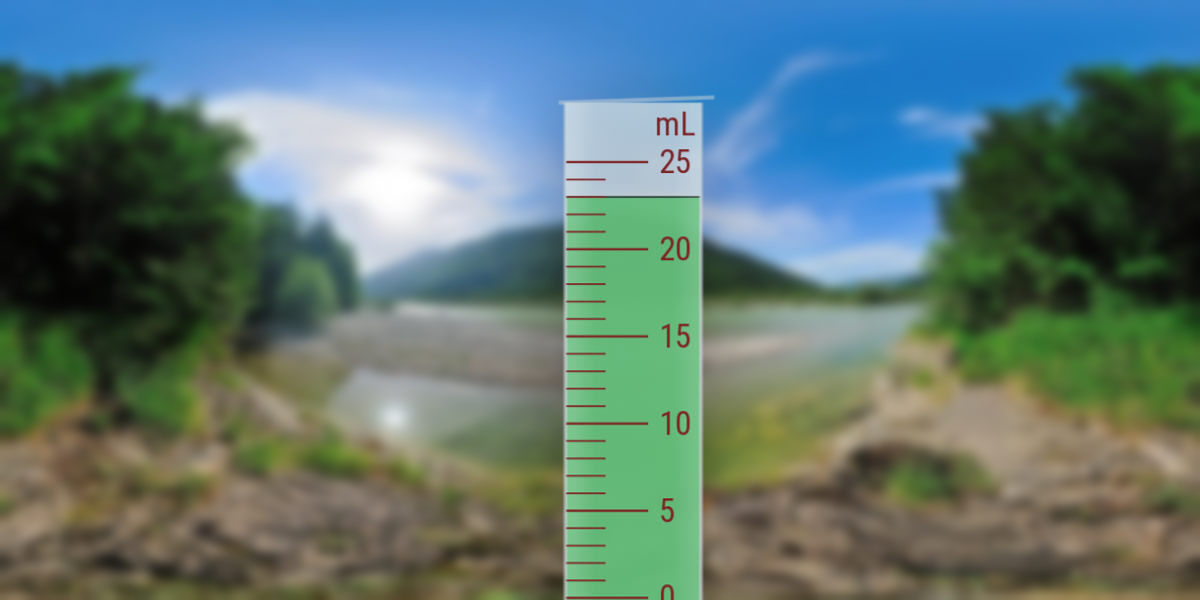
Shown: 23 mL
